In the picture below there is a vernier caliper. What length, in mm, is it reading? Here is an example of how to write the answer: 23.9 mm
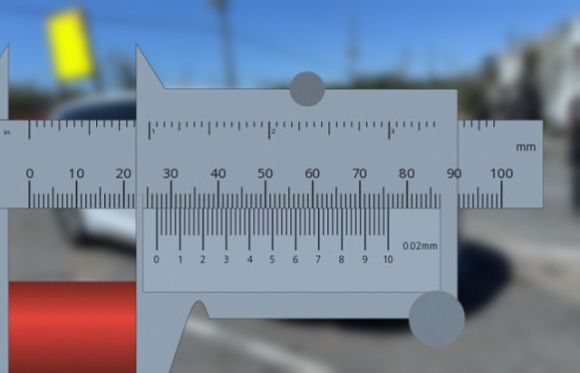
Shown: 27.0 mm
